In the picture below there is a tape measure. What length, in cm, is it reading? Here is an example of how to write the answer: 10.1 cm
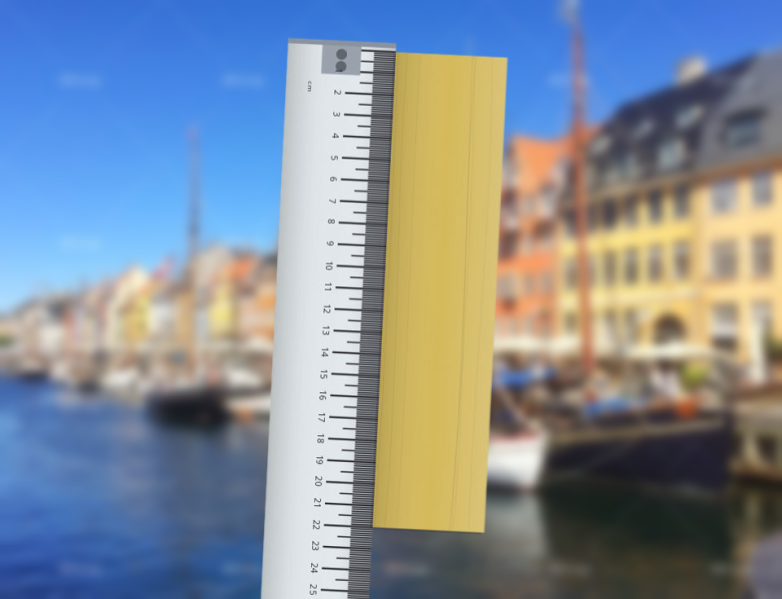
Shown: 22 cm
